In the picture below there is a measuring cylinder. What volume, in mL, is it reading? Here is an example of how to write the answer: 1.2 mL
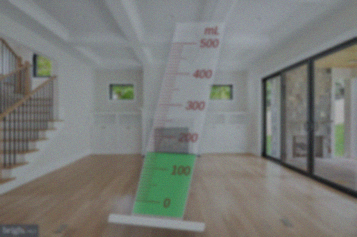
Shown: 150 mL
